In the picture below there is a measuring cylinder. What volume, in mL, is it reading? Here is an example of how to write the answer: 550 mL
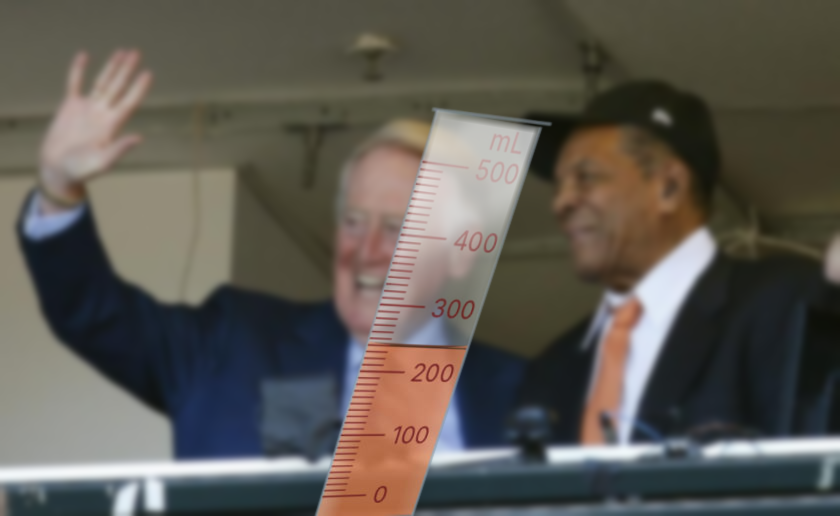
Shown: 240 mL
